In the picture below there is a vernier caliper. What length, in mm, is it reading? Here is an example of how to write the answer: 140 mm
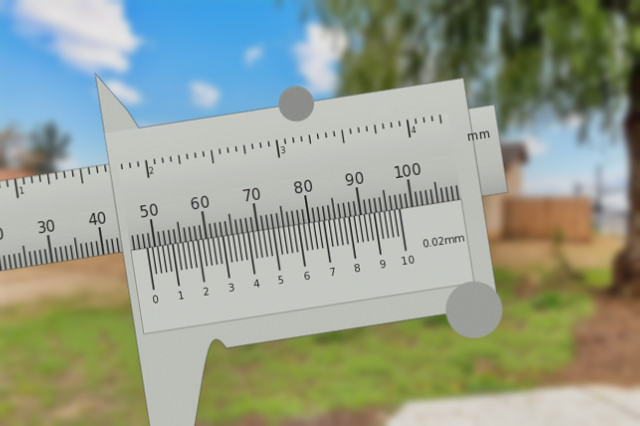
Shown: 48.5 mm
